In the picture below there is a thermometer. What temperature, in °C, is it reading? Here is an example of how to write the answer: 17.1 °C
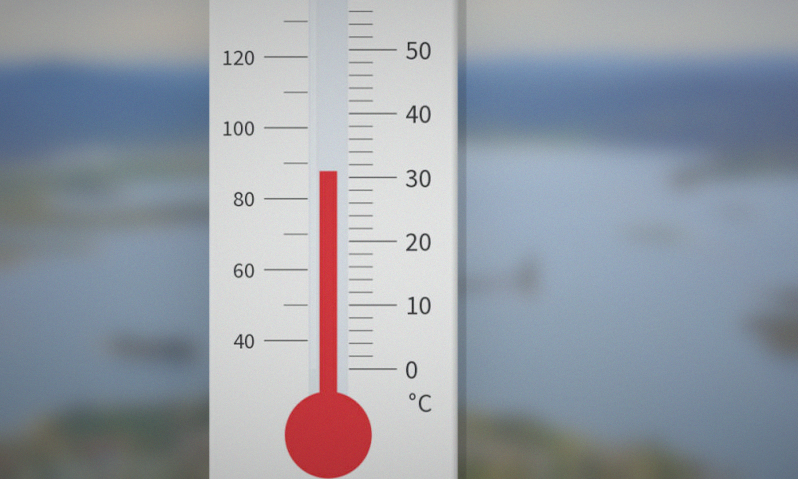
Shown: 31 °C
